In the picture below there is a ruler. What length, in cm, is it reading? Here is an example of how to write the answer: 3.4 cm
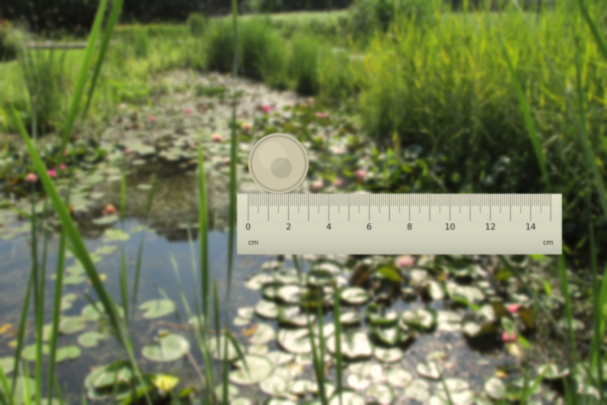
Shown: 3 cm
